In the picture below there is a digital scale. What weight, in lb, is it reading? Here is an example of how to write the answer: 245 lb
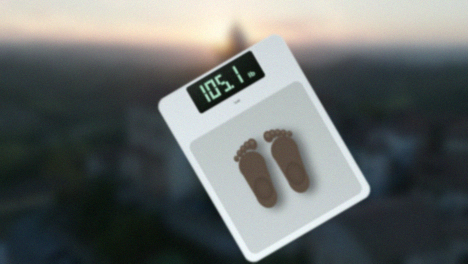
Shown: 105.1 lb
